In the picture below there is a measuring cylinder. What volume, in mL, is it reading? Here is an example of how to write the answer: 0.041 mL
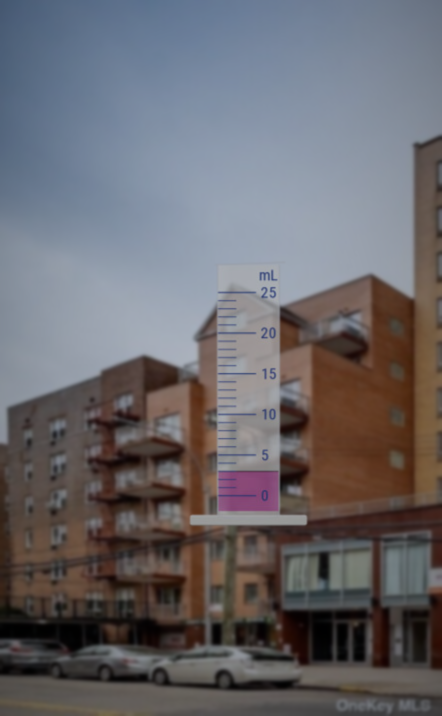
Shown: 3 mL
